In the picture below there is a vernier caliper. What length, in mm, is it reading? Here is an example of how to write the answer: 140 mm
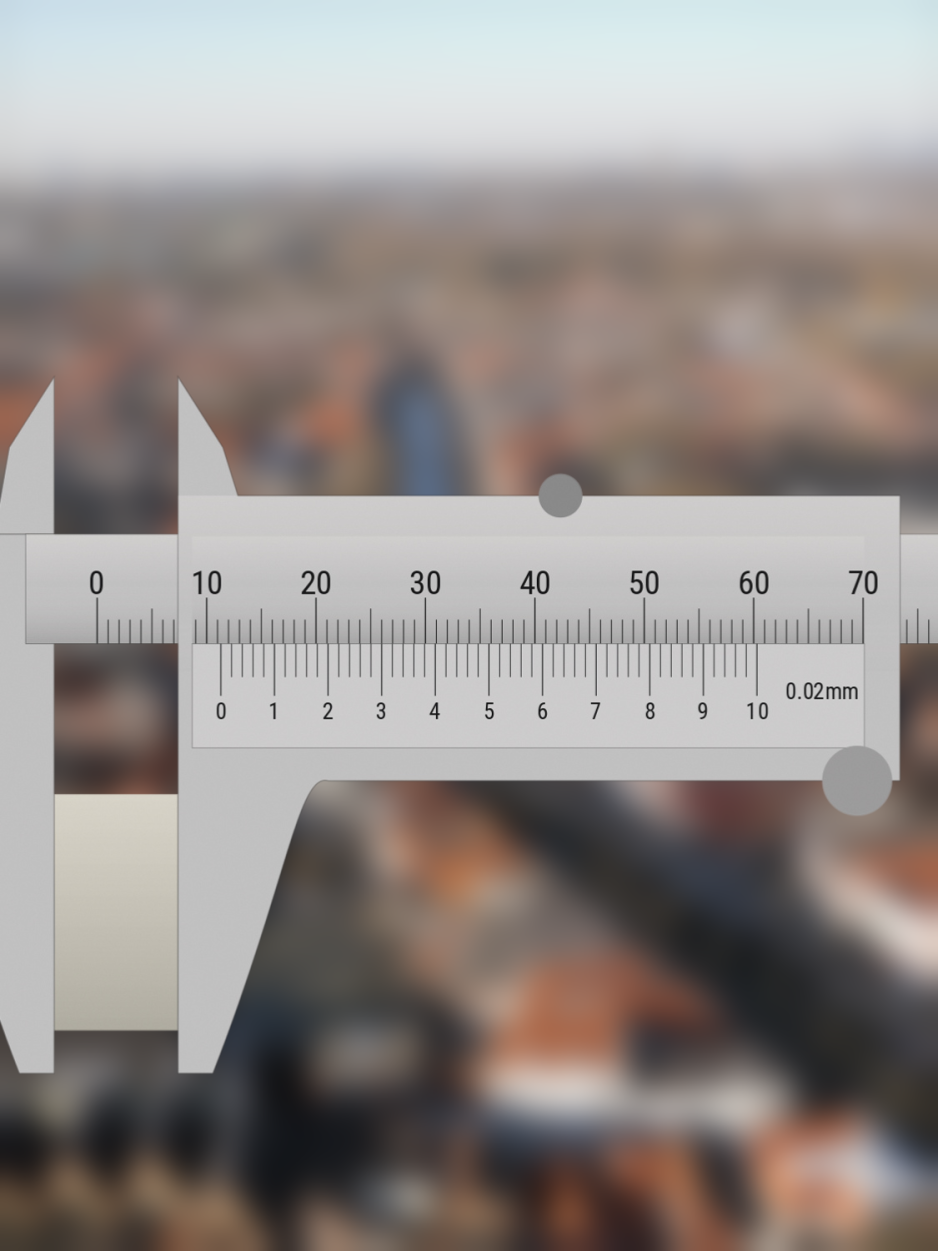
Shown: 11.3 mm
